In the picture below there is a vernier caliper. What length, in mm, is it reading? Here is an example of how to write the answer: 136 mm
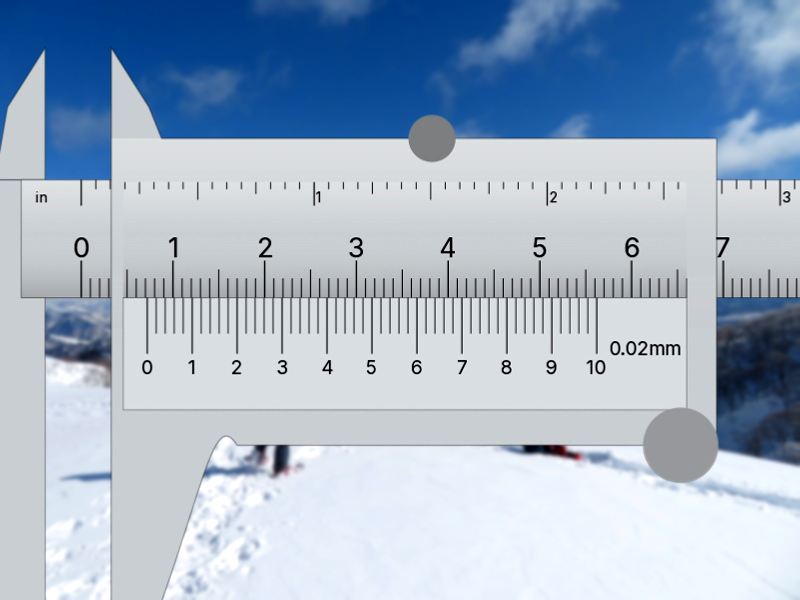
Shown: 7.2 mm
